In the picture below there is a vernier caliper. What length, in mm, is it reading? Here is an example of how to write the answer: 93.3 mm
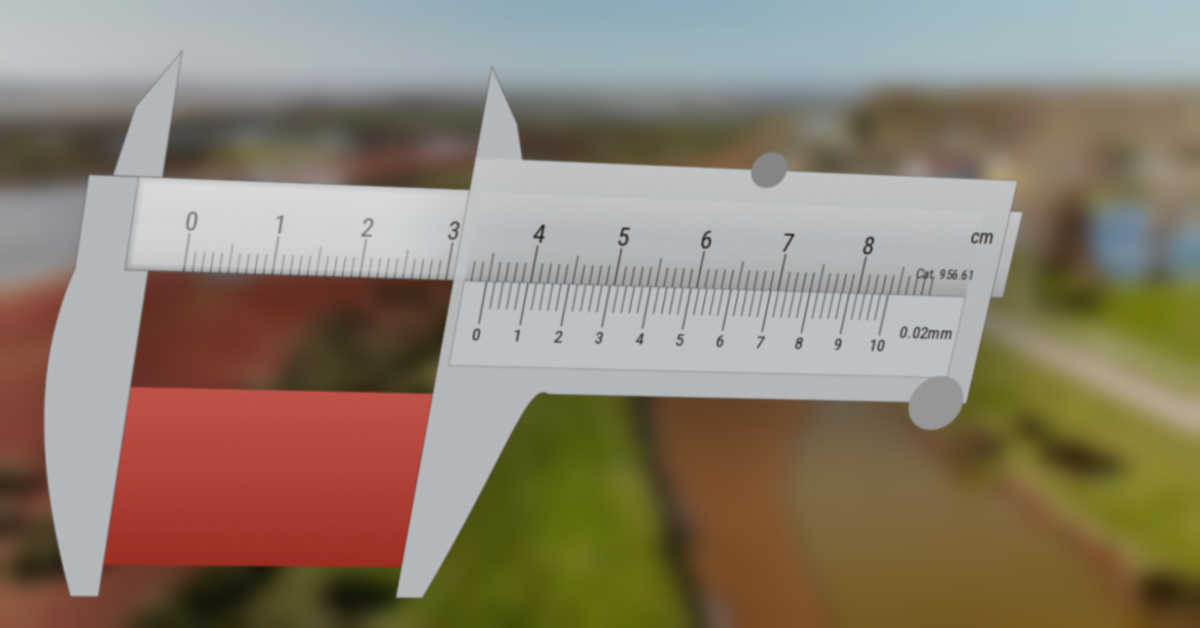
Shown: 34.8 mm
